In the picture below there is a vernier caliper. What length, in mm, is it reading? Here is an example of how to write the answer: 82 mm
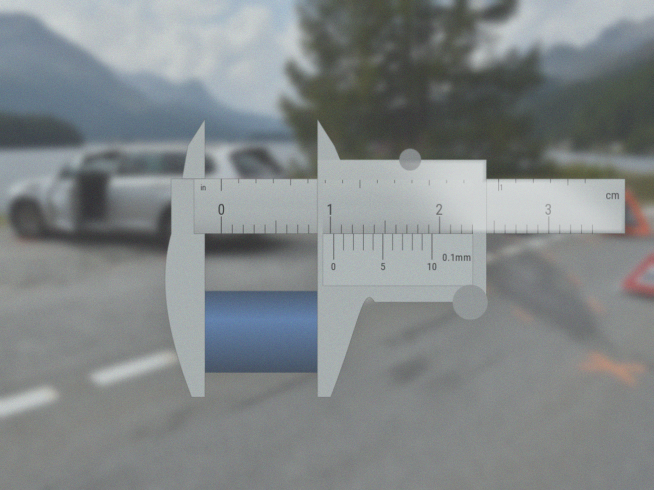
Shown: 10.3 mm
